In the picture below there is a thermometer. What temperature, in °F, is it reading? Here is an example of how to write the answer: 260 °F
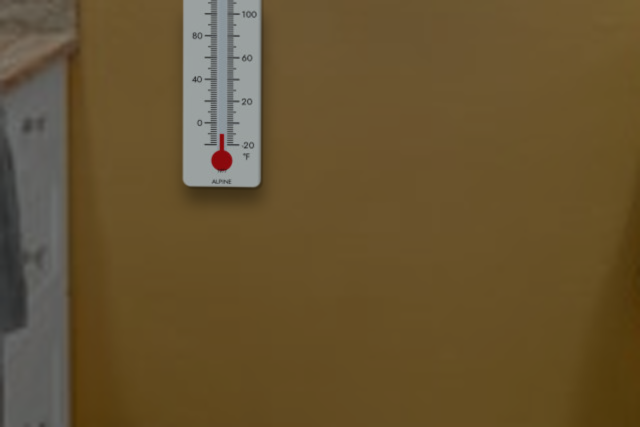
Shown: -10 °F
